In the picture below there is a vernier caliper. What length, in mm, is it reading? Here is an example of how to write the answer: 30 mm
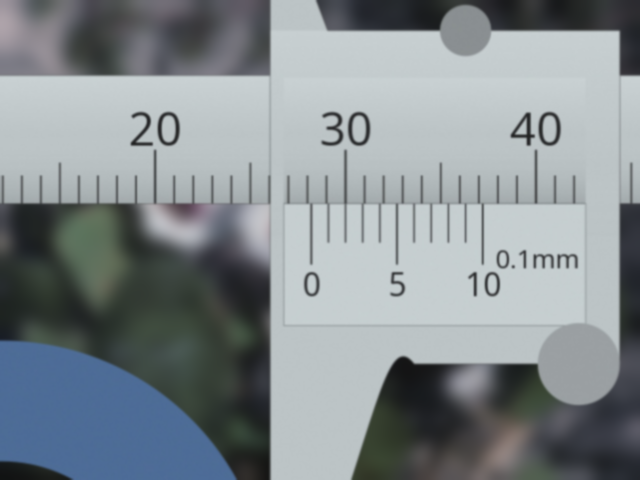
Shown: 28.2 mm
